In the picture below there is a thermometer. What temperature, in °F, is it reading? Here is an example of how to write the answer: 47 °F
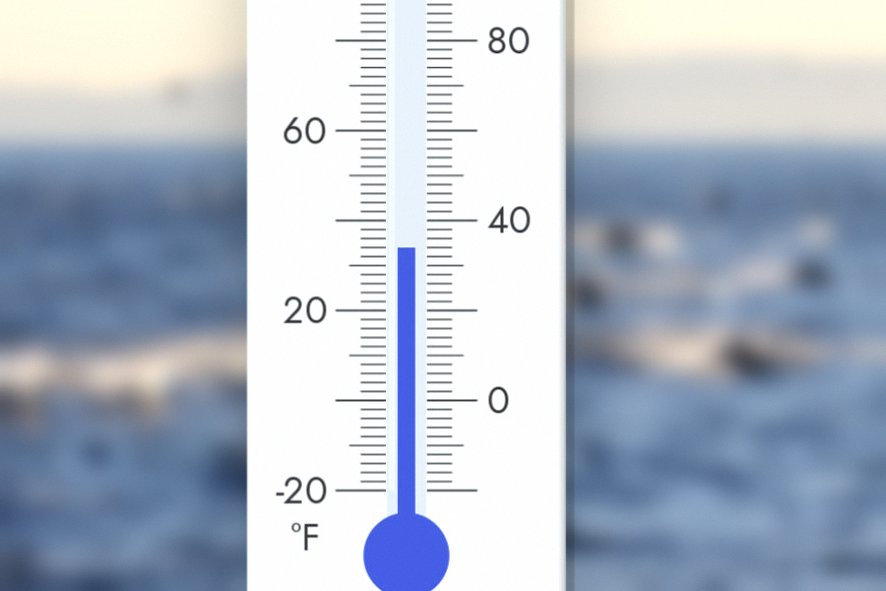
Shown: 34 °F
